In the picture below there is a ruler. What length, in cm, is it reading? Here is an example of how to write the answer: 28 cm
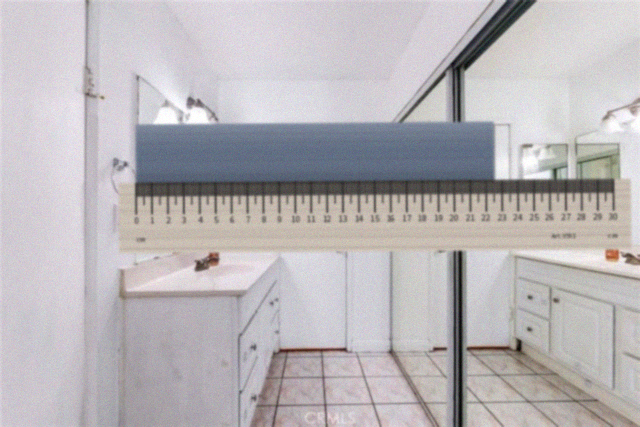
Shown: 22.5 cm
